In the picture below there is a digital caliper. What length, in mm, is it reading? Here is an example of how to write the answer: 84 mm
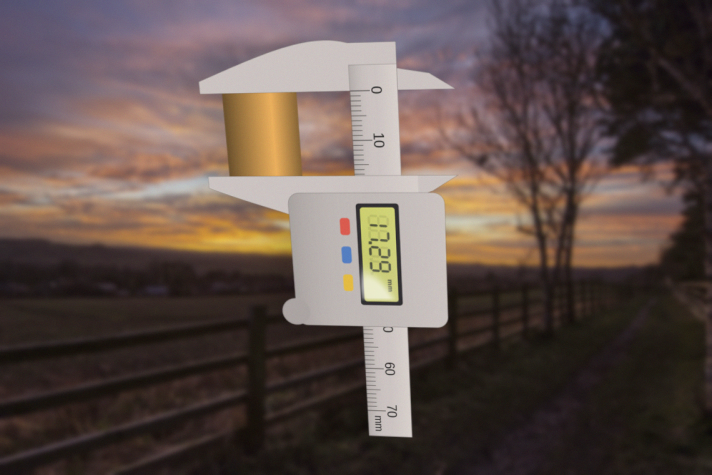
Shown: 17.29 mm
